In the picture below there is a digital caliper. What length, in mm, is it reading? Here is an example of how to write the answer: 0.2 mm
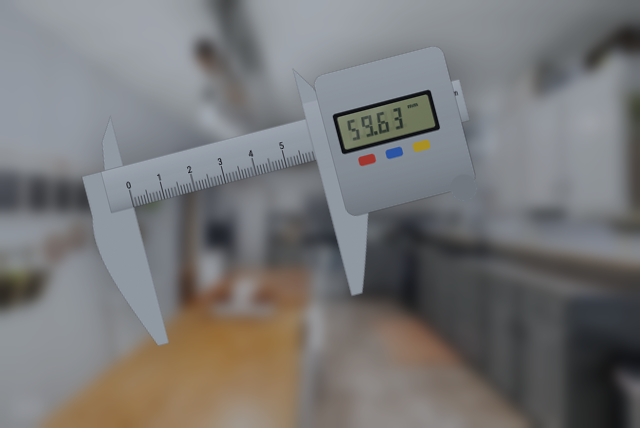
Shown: 59.63 mm
